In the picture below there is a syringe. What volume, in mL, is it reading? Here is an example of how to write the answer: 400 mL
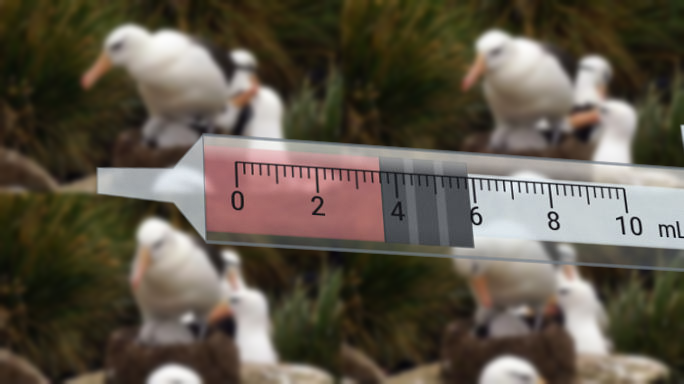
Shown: 3.6 mL
